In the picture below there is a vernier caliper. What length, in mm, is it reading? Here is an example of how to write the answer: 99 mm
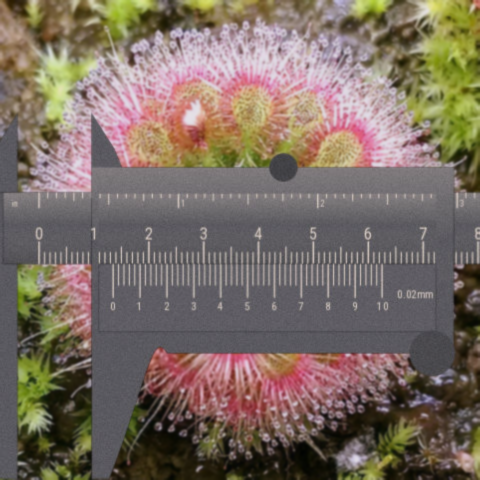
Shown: 13.5 mm
